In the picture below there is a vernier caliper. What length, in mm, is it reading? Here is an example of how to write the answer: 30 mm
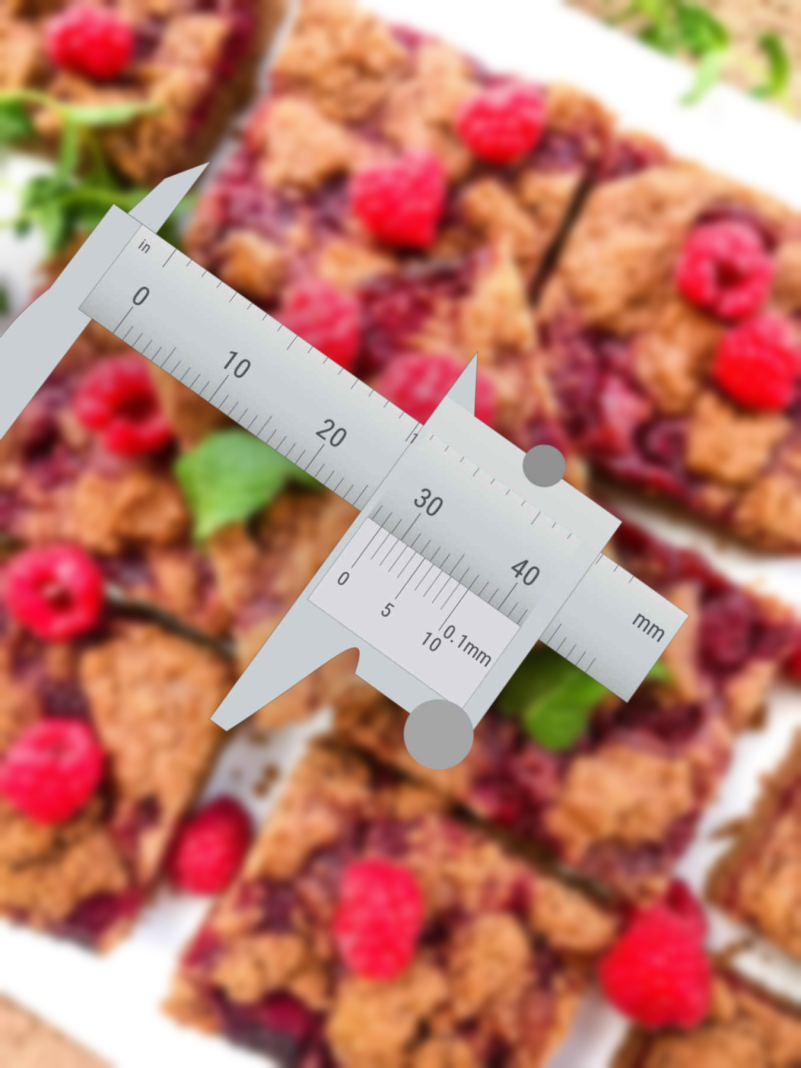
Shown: 28.0 mm
